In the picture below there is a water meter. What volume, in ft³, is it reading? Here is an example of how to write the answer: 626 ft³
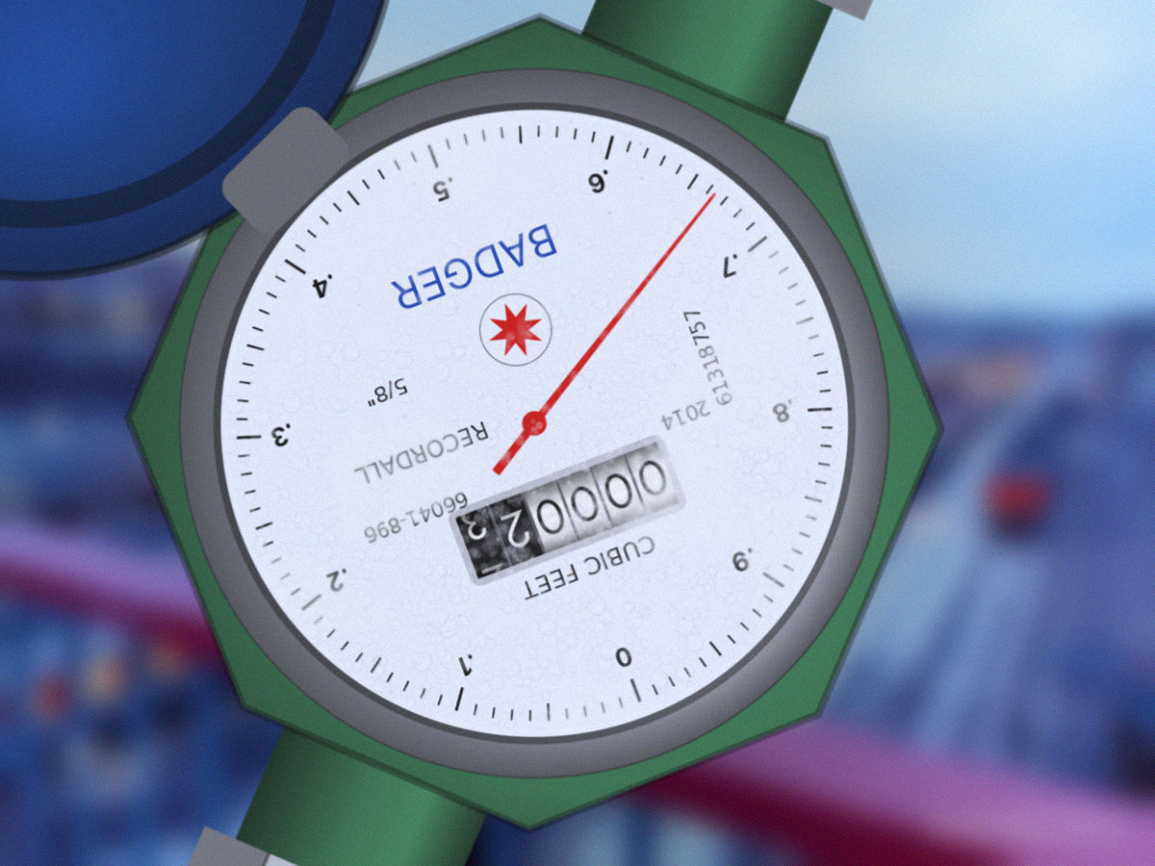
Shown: 22.66 ft³
